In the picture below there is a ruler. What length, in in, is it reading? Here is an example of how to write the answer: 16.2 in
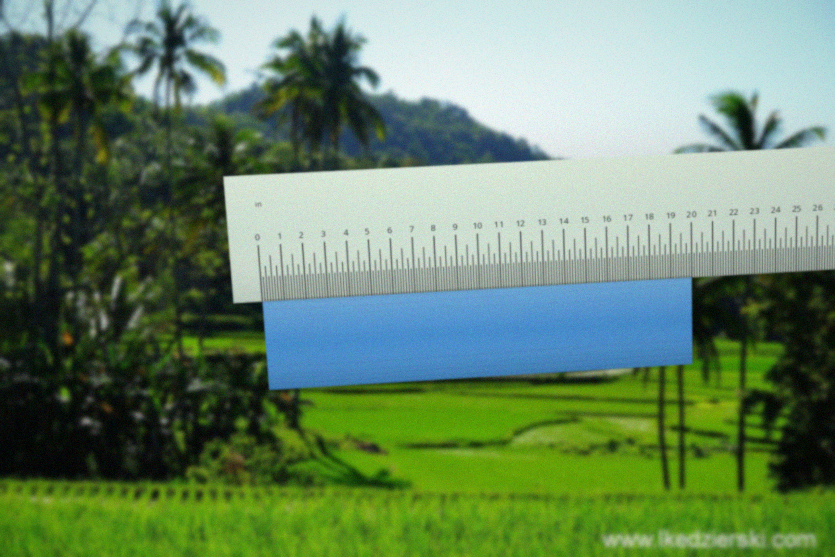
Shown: 20 in
